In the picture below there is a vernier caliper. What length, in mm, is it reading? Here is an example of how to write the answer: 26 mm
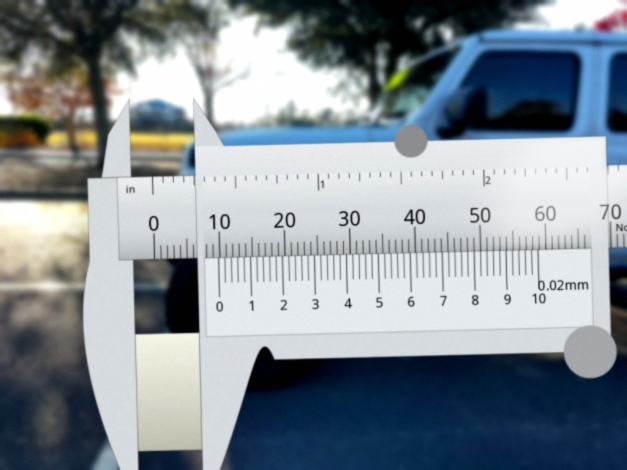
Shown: 9.8 mm
